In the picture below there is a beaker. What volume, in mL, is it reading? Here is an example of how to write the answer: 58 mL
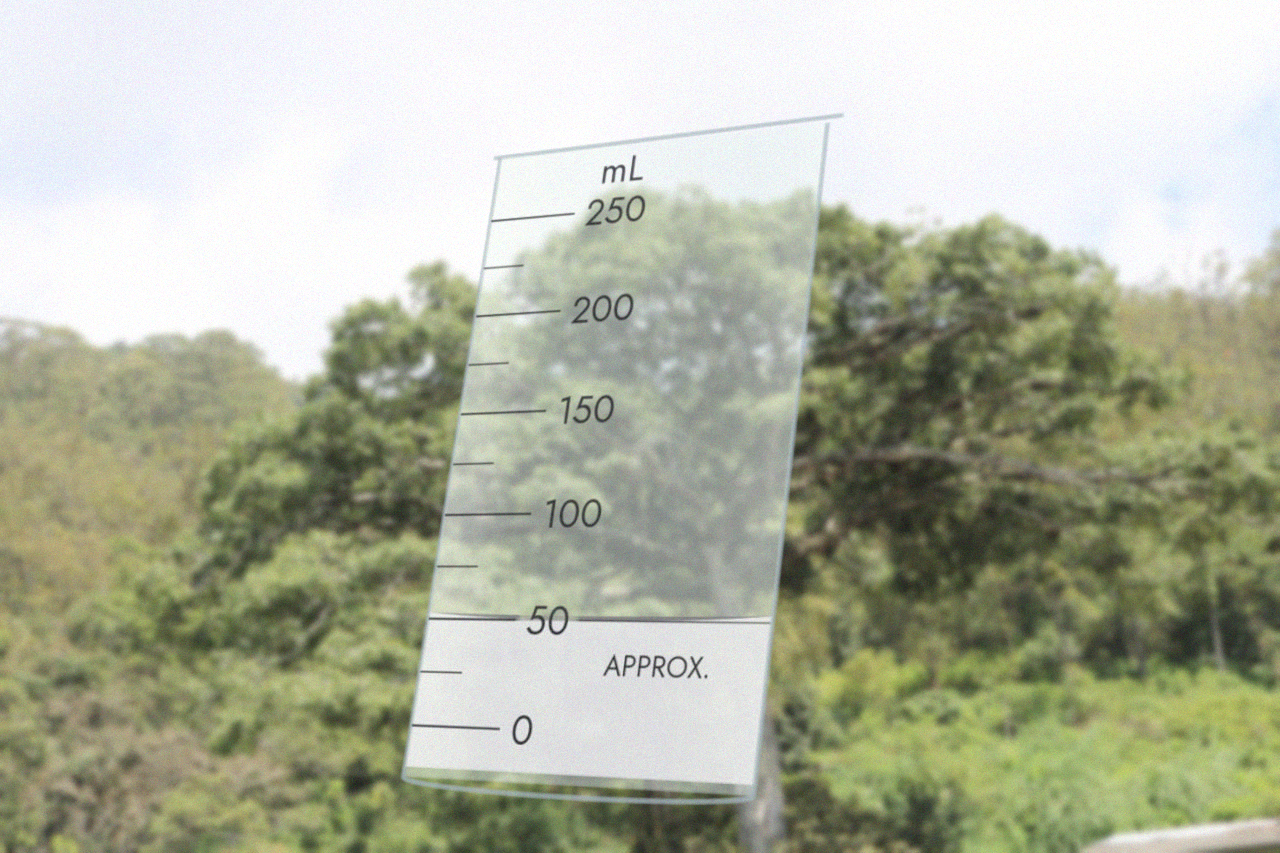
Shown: 50 mL
